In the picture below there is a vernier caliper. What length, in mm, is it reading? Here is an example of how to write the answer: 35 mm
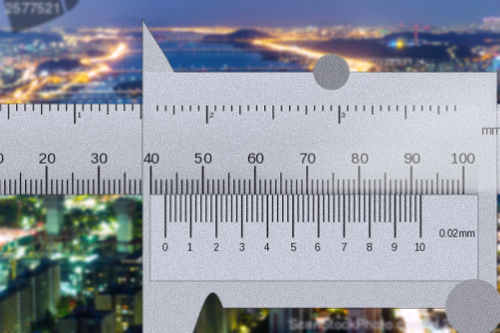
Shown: 42.8 mm
